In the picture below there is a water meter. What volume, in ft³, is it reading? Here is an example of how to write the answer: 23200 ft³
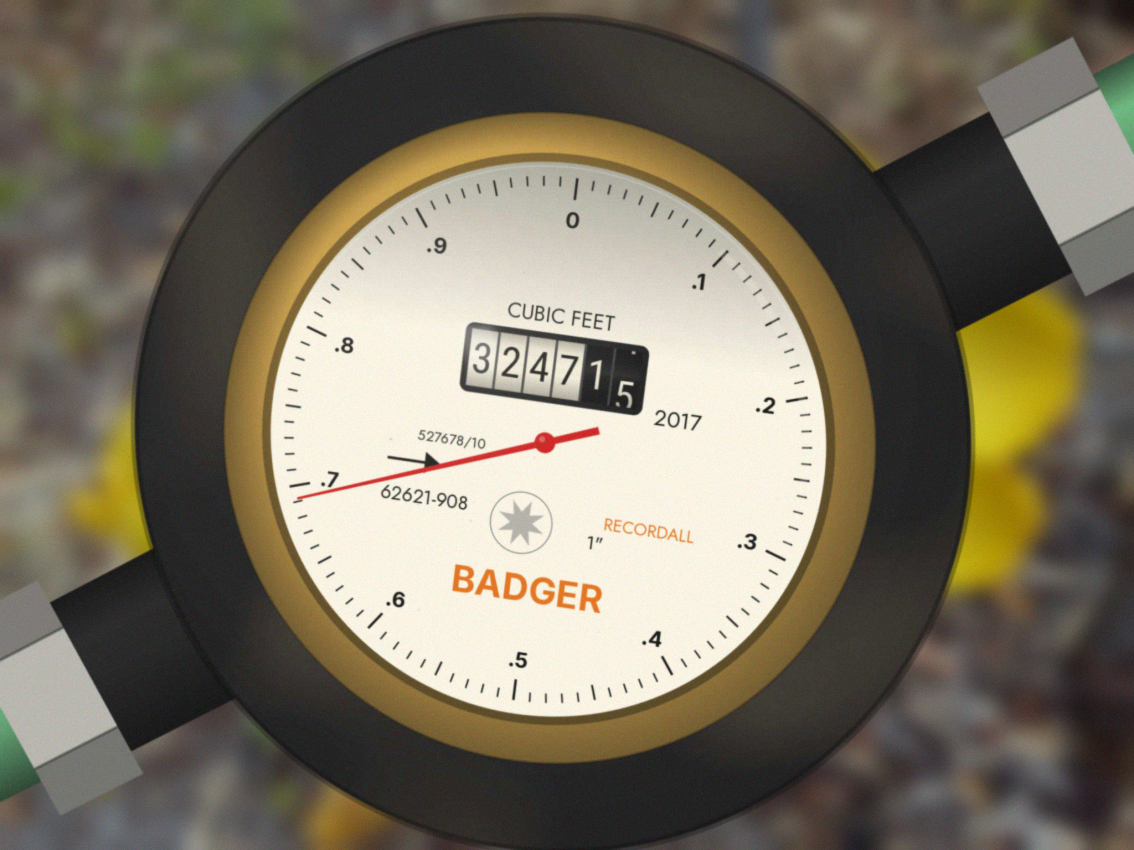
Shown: 324714.69 ft³
